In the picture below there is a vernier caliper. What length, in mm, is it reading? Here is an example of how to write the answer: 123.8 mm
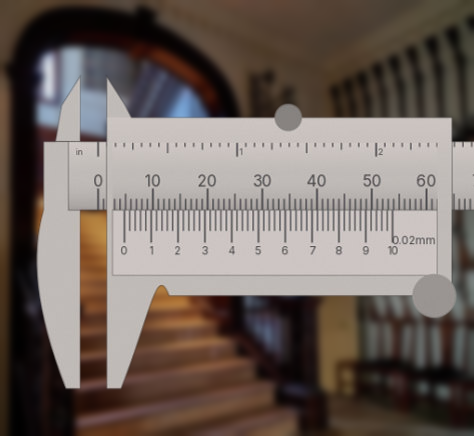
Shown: 4.8 mm
